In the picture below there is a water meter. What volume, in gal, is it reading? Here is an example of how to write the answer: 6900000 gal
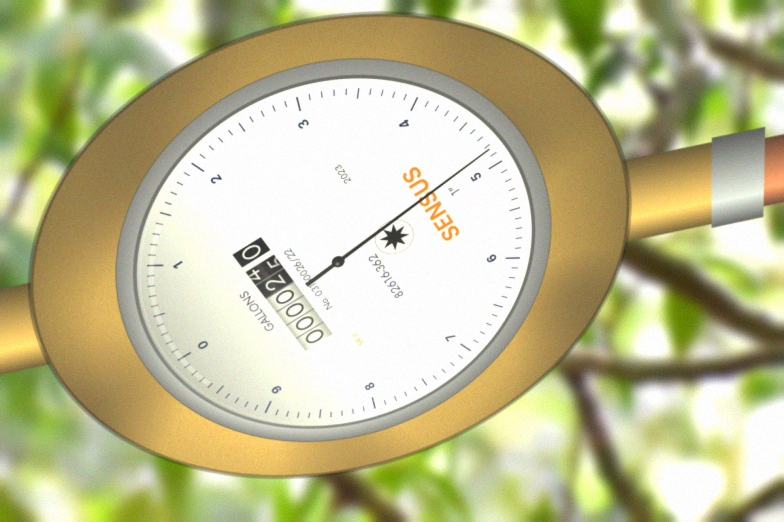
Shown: 244.8 gal
